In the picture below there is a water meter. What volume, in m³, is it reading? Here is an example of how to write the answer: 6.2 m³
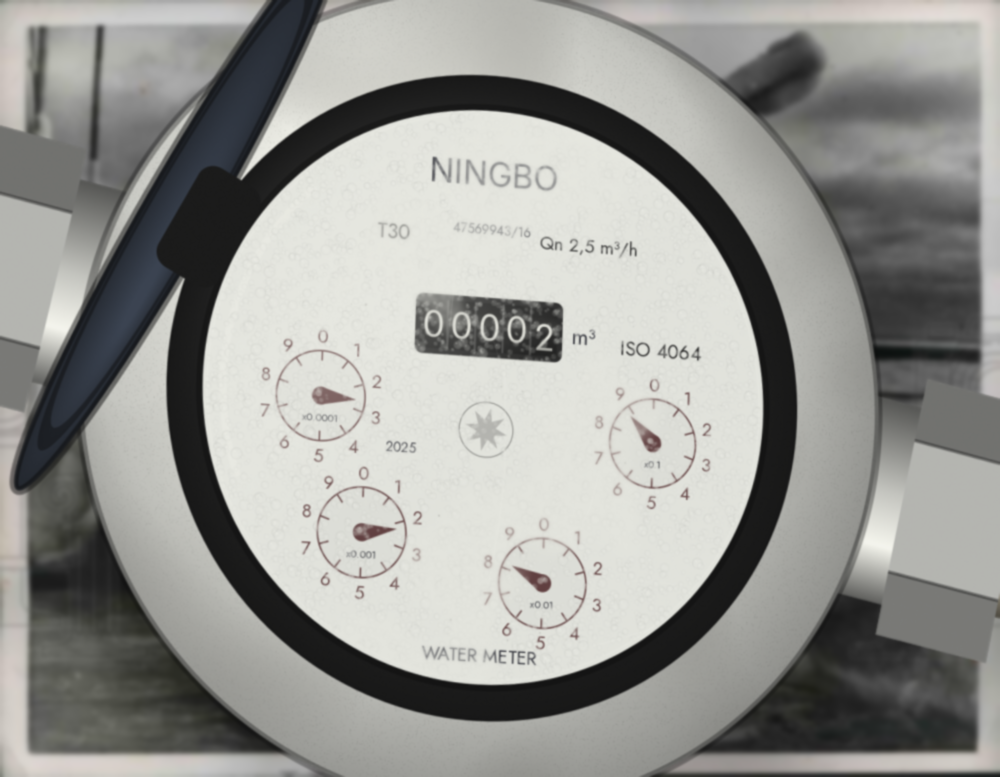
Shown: 1.8822 m³
